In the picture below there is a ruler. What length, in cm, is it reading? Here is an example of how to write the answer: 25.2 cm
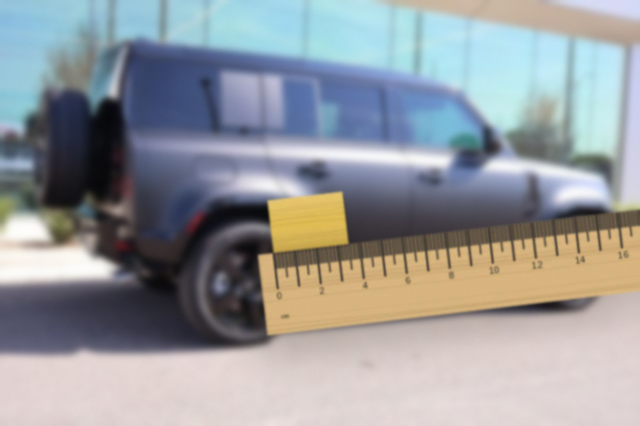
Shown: 3.5 cm
